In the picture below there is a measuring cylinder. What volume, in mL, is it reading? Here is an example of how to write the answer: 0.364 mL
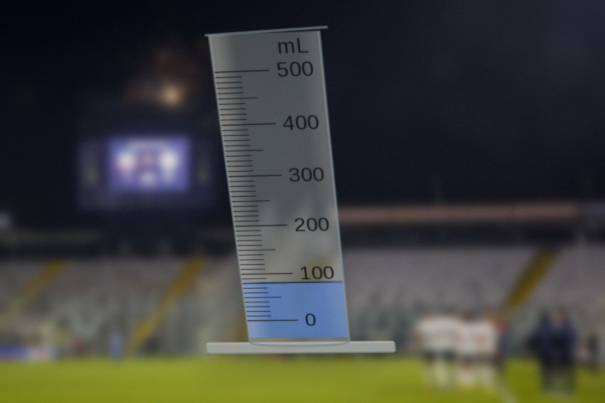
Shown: 80 mL
